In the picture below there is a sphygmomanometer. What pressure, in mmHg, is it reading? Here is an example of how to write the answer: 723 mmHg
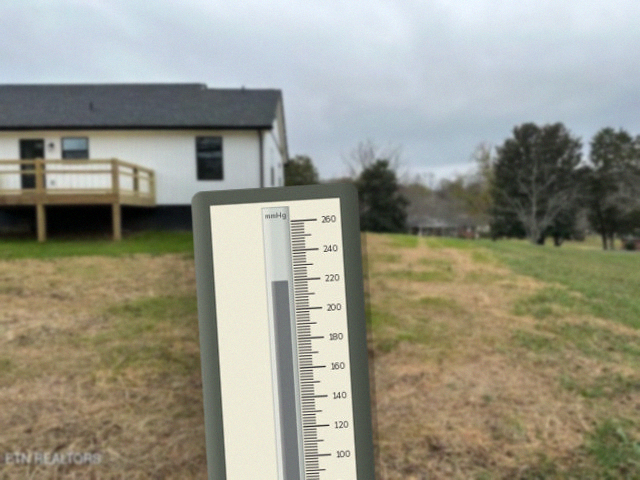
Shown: 220 mmHg
